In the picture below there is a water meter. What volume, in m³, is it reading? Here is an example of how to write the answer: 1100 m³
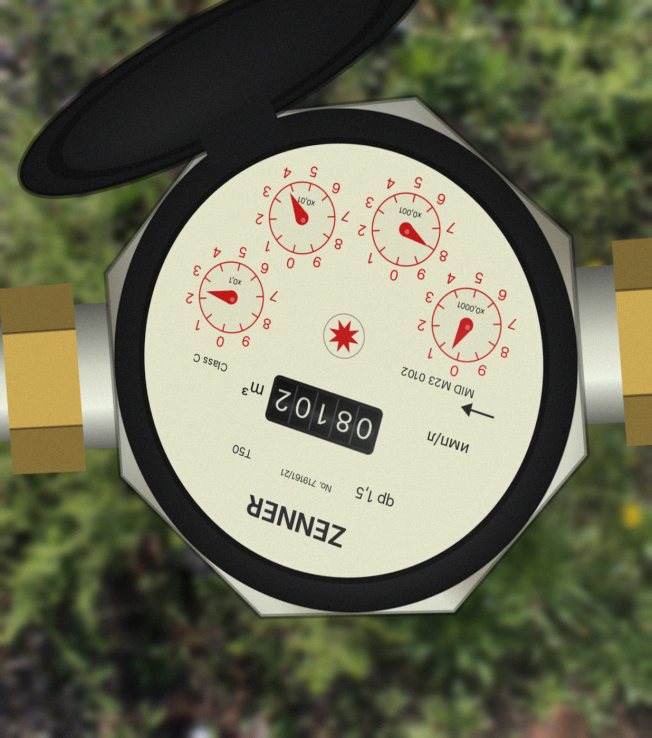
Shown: 8102.2380 m³
